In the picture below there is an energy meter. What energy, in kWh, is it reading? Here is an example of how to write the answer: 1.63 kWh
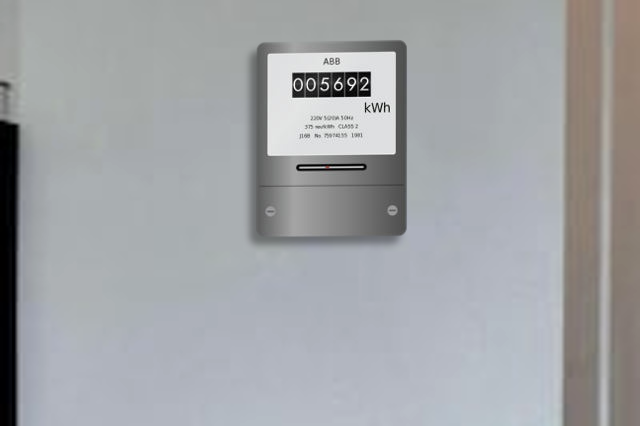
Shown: 5692 kWh
